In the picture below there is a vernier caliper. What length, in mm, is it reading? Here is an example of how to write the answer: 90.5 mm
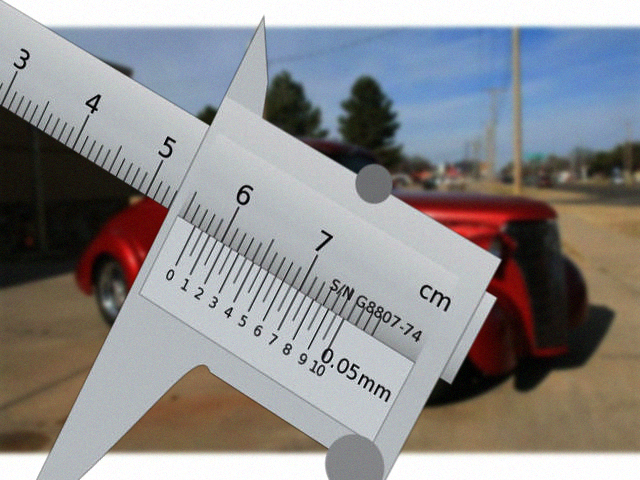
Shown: 56.6 mm
